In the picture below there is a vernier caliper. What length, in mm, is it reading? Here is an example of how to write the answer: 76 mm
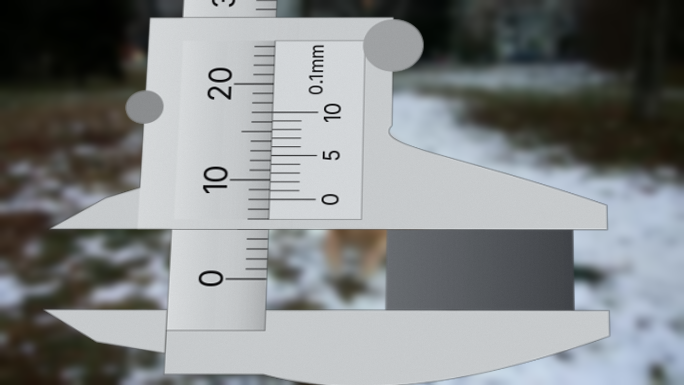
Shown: 8.0 mm
